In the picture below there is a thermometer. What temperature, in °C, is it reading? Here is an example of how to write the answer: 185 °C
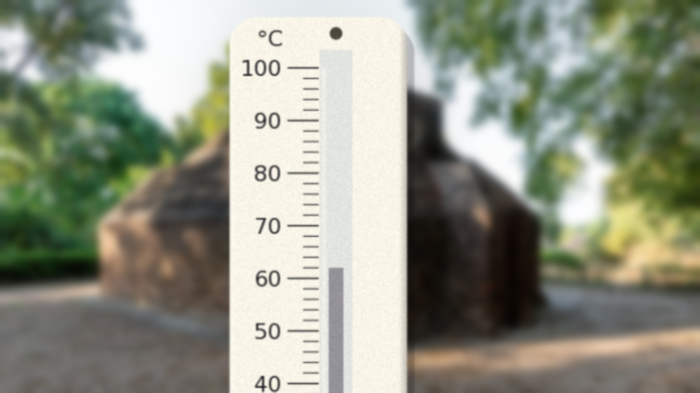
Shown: 62 °C
